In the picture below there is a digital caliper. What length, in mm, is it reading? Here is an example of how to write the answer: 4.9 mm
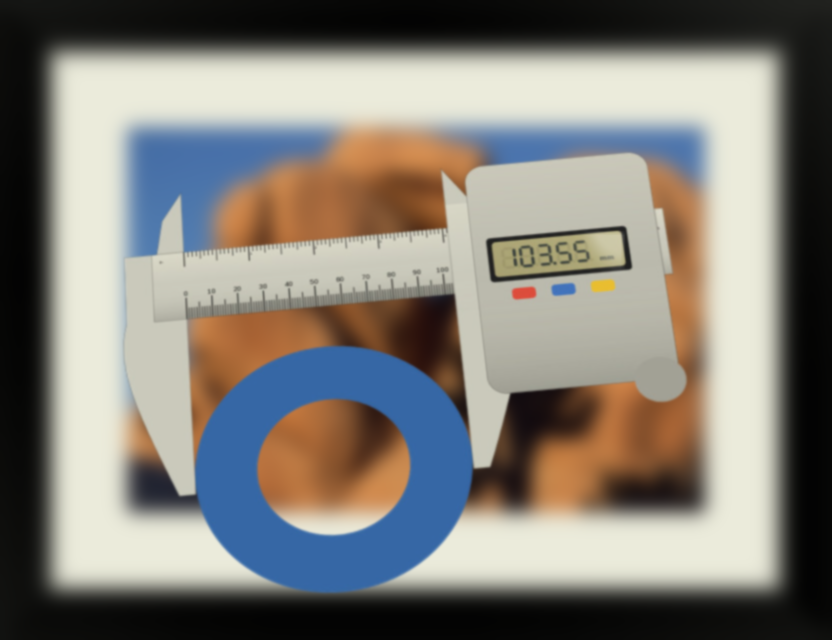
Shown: 103.55 mm
